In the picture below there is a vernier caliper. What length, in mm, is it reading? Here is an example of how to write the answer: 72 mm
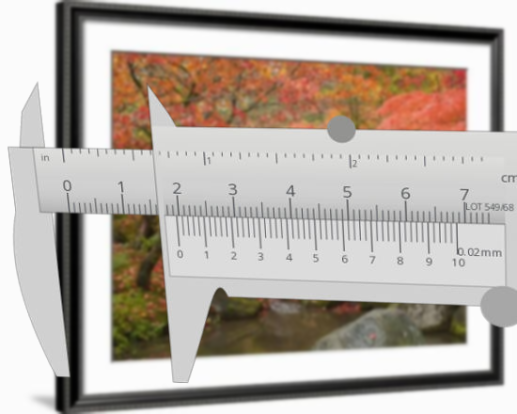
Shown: 19.6 mm
